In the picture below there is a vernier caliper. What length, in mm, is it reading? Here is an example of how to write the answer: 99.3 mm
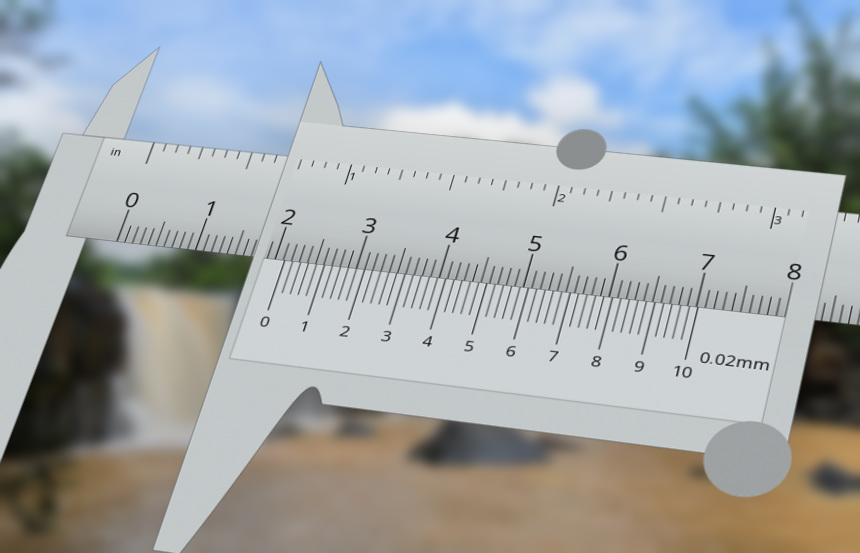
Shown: 21.2 mm
